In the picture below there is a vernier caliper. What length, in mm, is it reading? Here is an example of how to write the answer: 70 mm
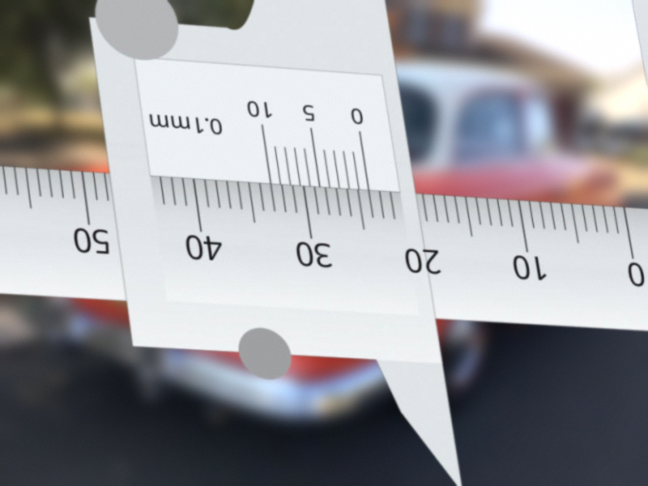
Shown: 24.0 mm
